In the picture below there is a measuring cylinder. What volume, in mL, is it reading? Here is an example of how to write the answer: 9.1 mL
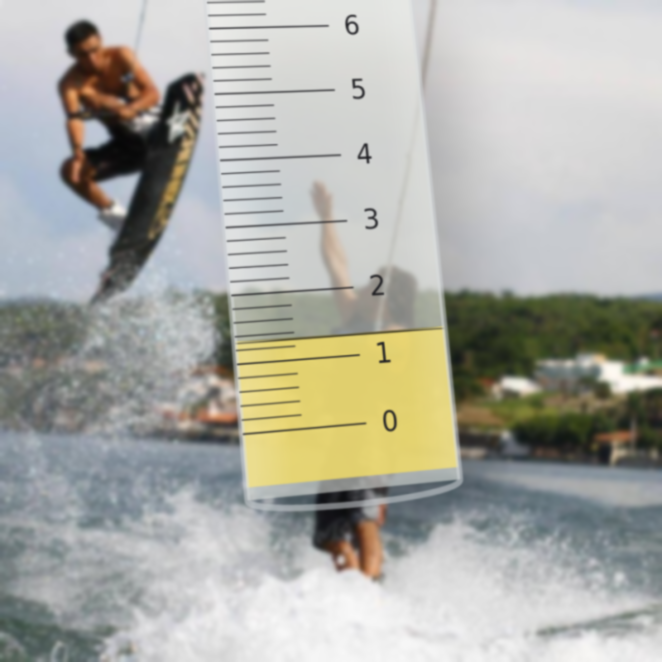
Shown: 1.3 mL
